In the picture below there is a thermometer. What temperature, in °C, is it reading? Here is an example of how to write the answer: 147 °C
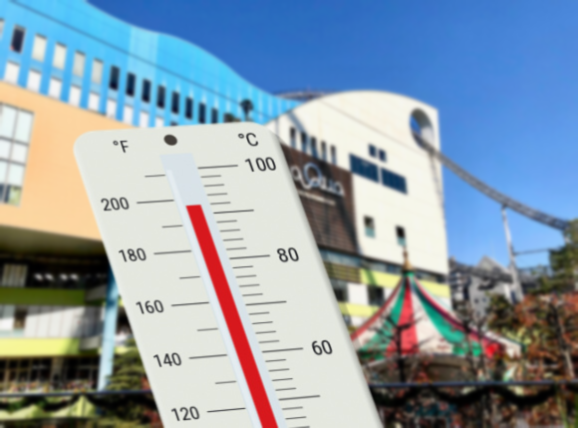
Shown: 92 °C
